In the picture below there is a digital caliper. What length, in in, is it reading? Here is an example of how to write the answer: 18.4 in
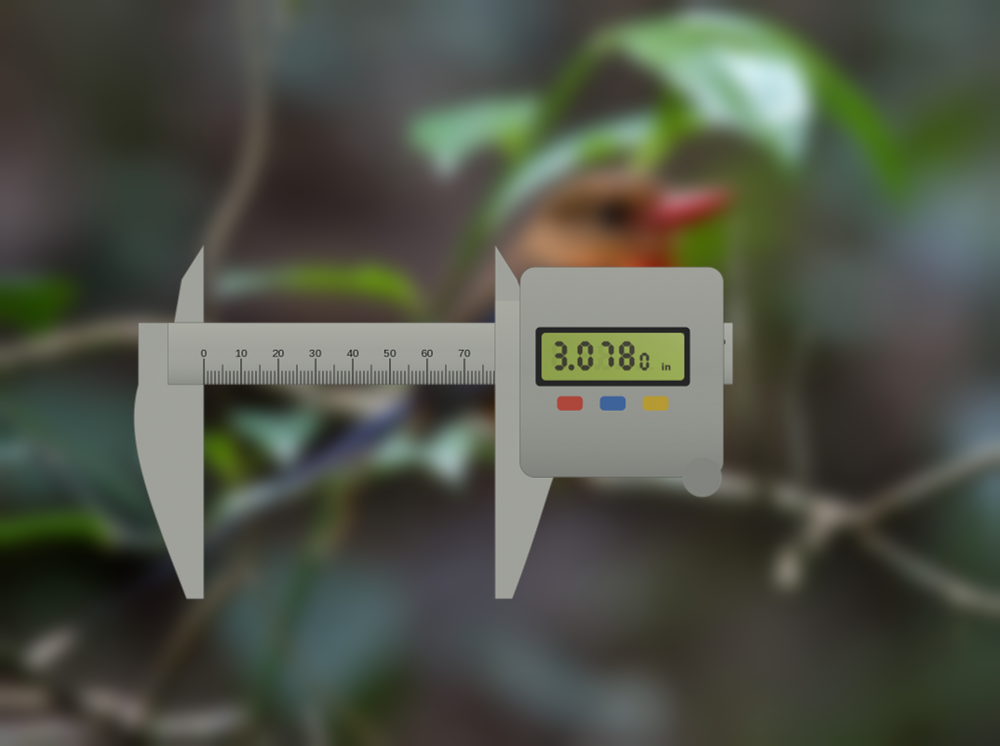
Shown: 3.0780 in
